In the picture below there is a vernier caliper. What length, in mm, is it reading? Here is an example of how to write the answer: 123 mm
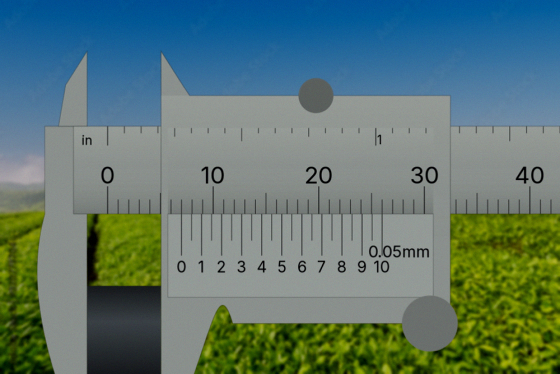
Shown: 7.0 mm
